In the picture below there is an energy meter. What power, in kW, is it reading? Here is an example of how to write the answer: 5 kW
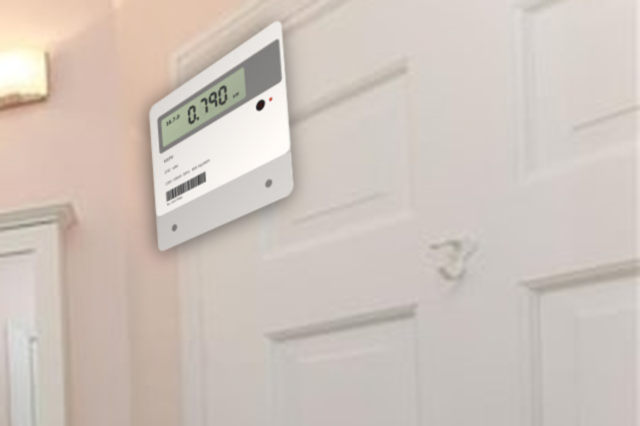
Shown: 0.790 kW
